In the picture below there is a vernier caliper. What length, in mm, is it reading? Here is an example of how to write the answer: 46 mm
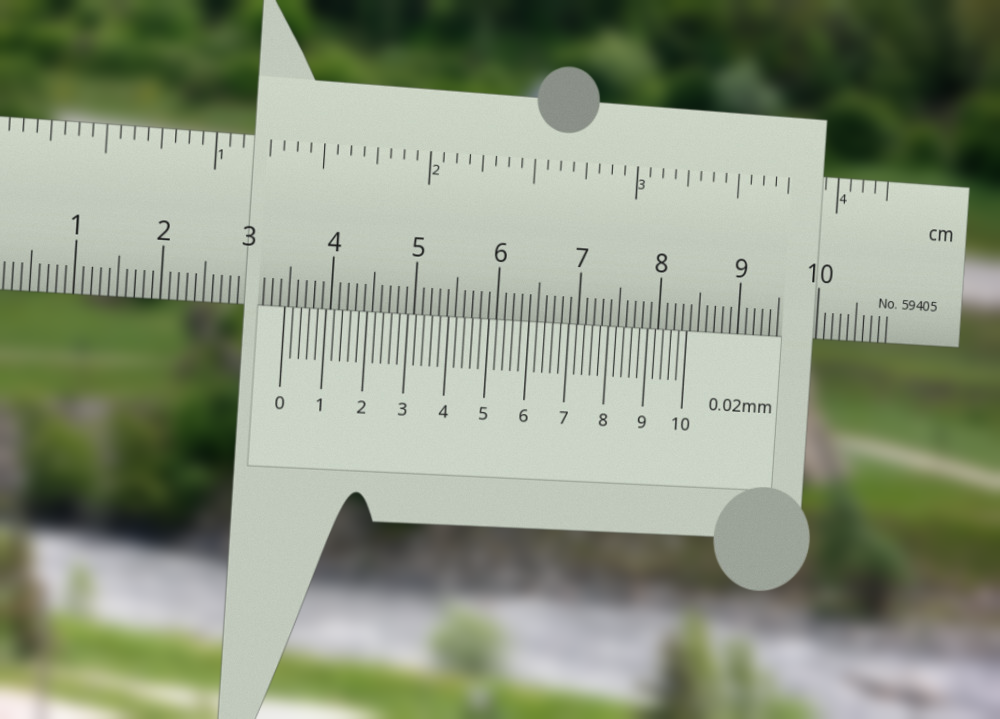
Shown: 34.6 mm
